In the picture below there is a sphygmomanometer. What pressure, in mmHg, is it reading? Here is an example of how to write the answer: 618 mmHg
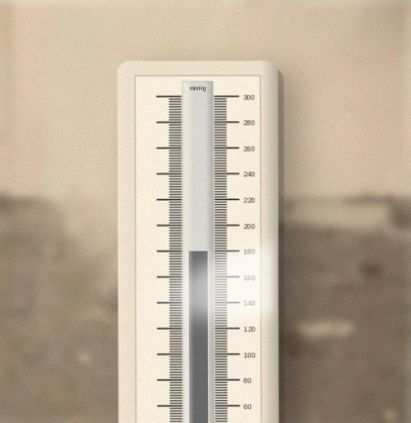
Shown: 180 mmHg
